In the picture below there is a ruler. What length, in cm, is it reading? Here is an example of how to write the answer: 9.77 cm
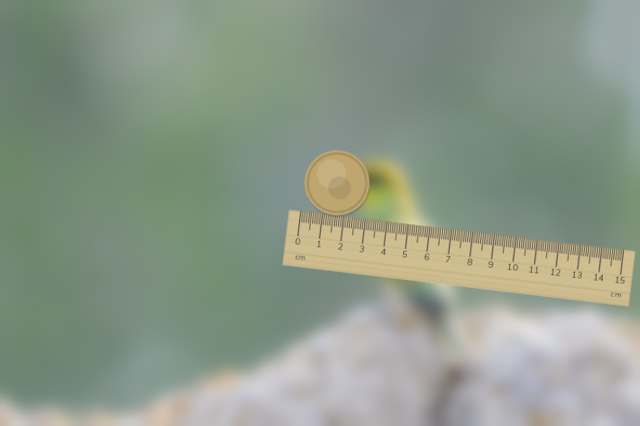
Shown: 3 cm
